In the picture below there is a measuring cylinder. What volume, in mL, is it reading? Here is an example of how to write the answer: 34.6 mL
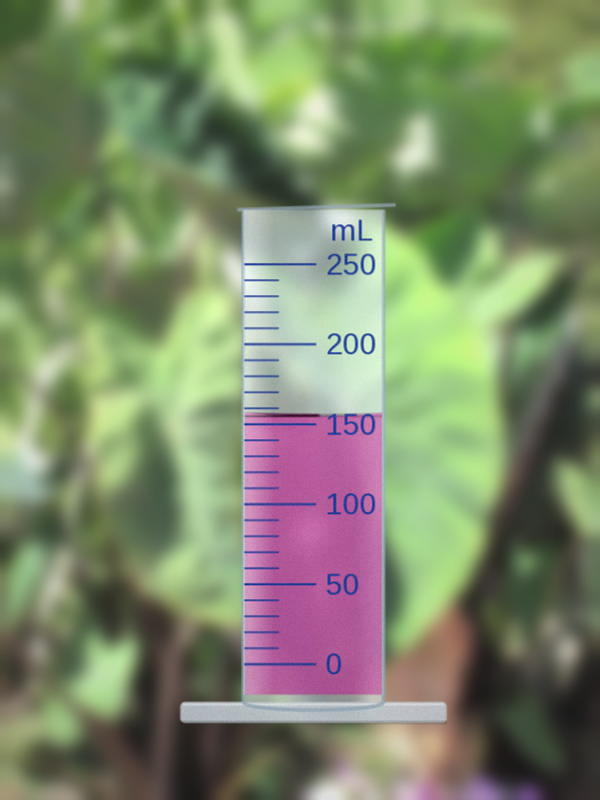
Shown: 155 mL
